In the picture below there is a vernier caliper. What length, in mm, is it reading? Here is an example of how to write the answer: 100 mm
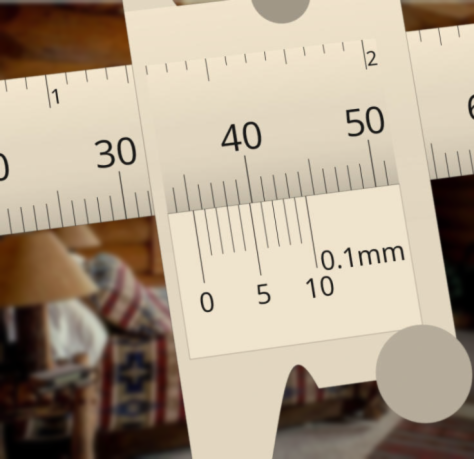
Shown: 35.3 mm
